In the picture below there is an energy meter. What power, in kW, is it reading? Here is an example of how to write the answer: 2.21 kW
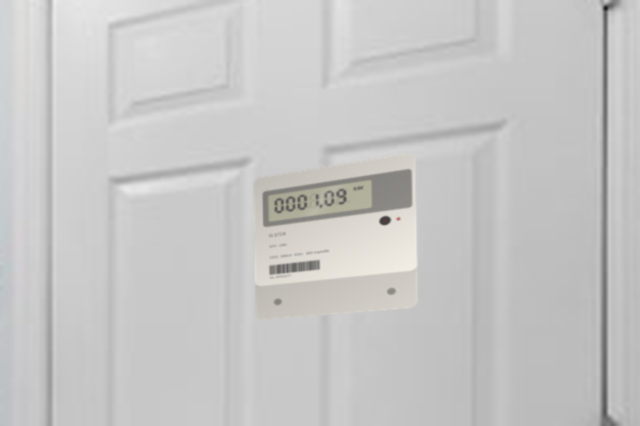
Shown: 1.09 kW
